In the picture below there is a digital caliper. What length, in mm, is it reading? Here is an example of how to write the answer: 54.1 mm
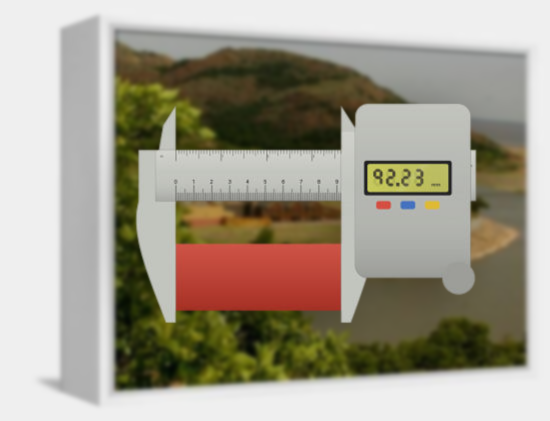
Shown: 92.23 mm
